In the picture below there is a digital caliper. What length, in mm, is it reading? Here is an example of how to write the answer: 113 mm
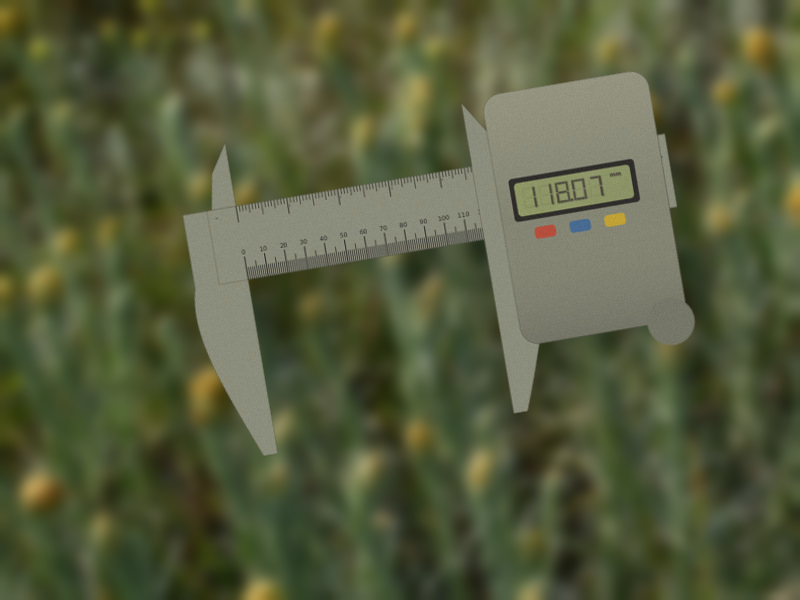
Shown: 118.07 mm
